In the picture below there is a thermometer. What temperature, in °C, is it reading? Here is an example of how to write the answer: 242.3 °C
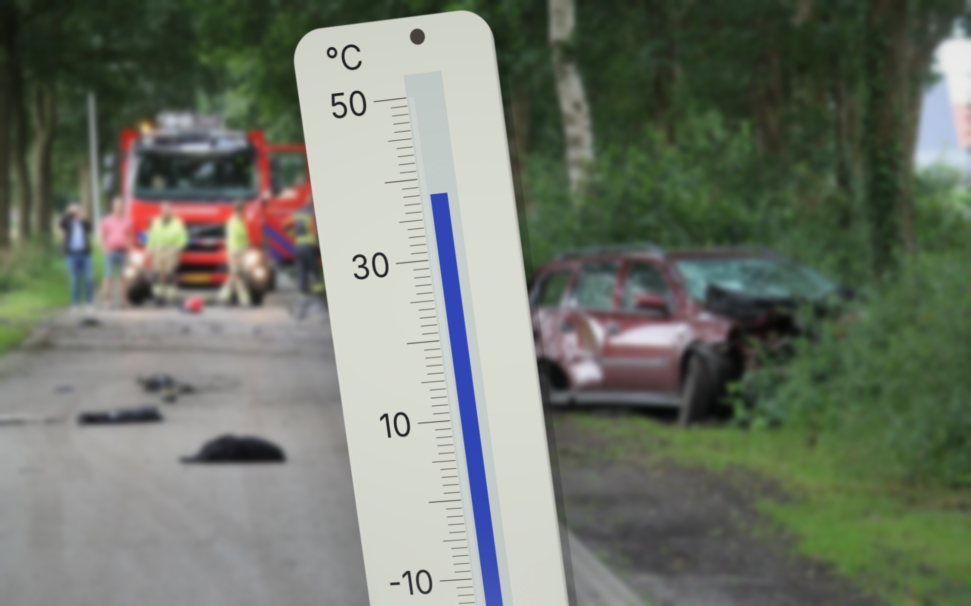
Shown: 38 °C
